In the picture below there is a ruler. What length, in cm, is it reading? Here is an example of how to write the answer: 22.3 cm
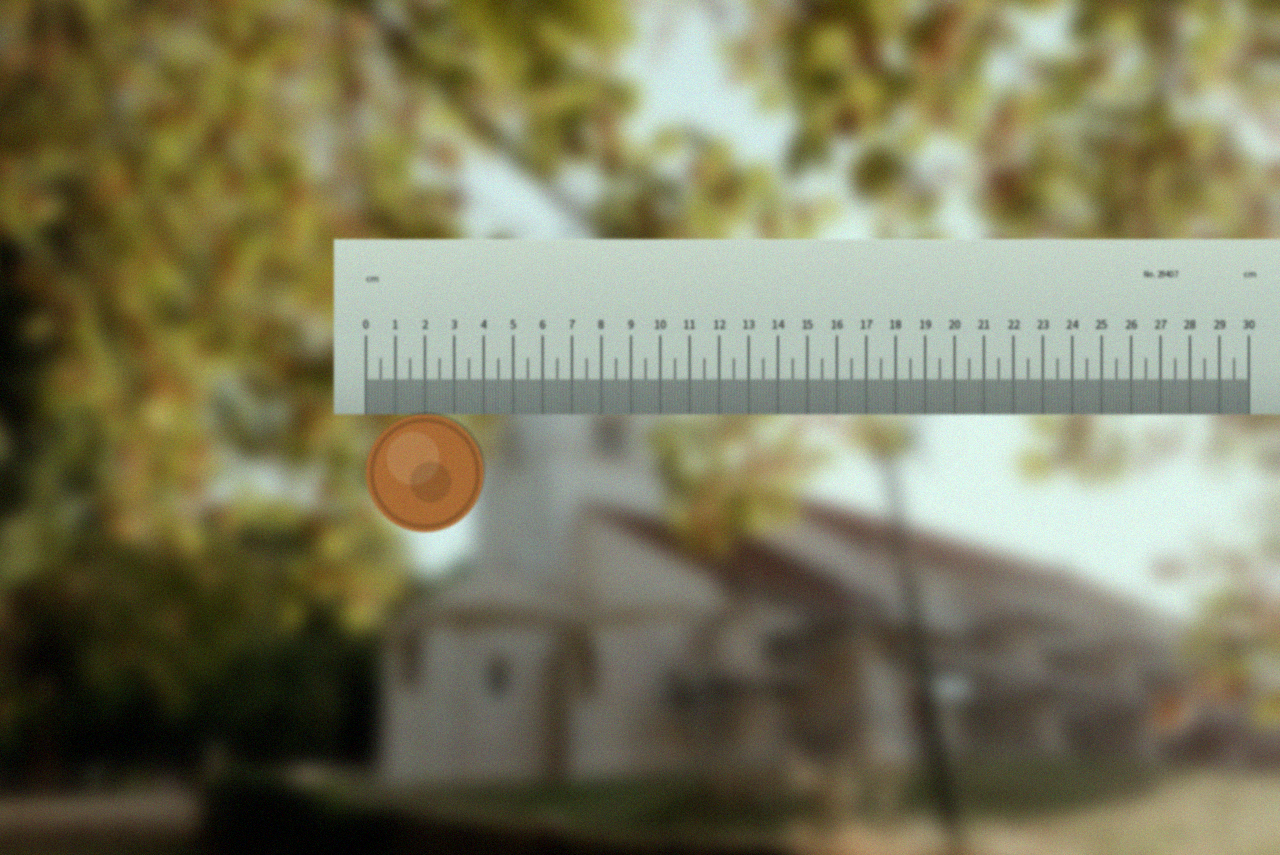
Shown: 4 cm
